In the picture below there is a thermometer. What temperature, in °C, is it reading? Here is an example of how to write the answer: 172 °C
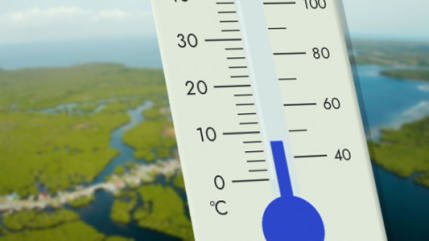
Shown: 8 °C
